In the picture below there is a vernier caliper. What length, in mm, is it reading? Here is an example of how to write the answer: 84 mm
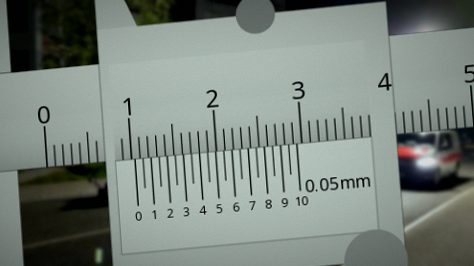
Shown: 10.4 mm
